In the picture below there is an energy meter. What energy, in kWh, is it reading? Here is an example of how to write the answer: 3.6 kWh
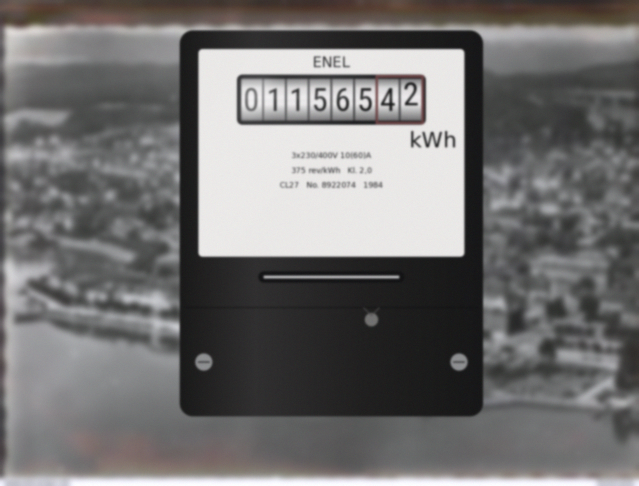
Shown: 11565.42 kWh
